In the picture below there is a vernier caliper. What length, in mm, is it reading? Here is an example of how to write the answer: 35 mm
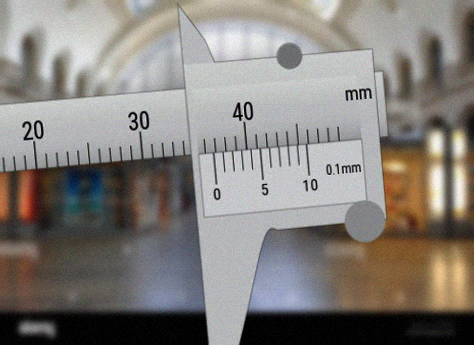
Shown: 36.8 mm
